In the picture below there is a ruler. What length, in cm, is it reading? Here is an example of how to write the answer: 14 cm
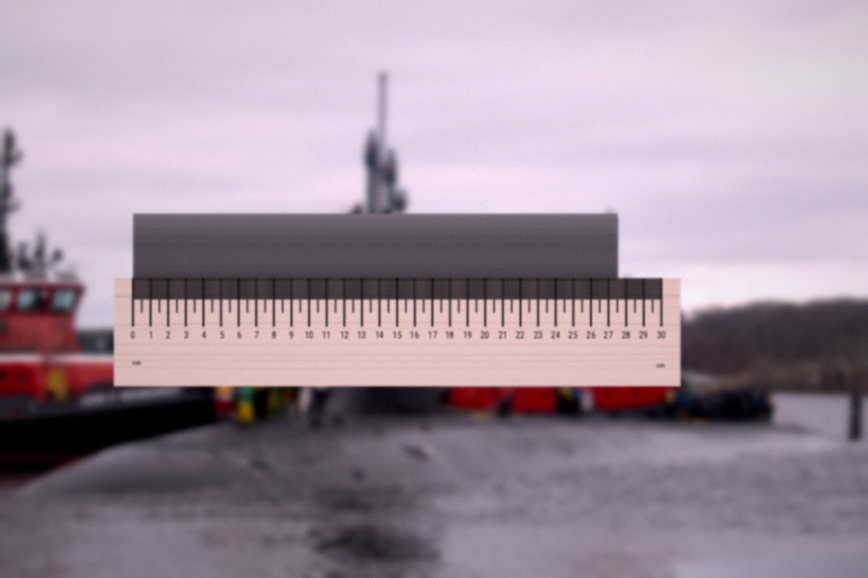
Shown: 27.5 cm
